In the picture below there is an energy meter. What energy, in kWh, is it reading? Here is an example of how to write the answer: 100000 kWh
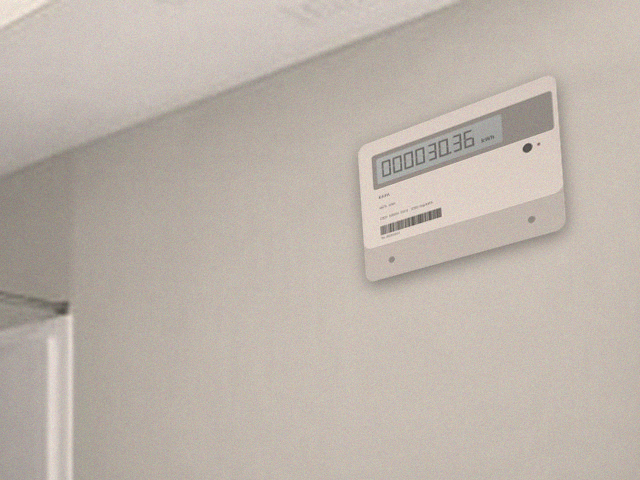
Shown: 30.36 kWh
